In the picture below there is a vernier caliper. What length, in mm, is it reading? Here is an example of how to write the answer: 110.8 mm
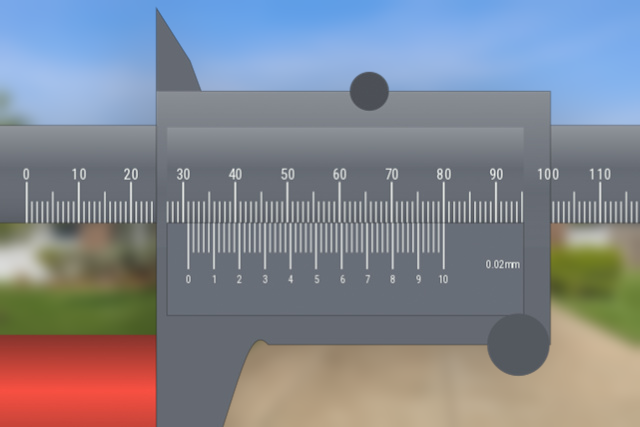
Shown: 31.0 mm
